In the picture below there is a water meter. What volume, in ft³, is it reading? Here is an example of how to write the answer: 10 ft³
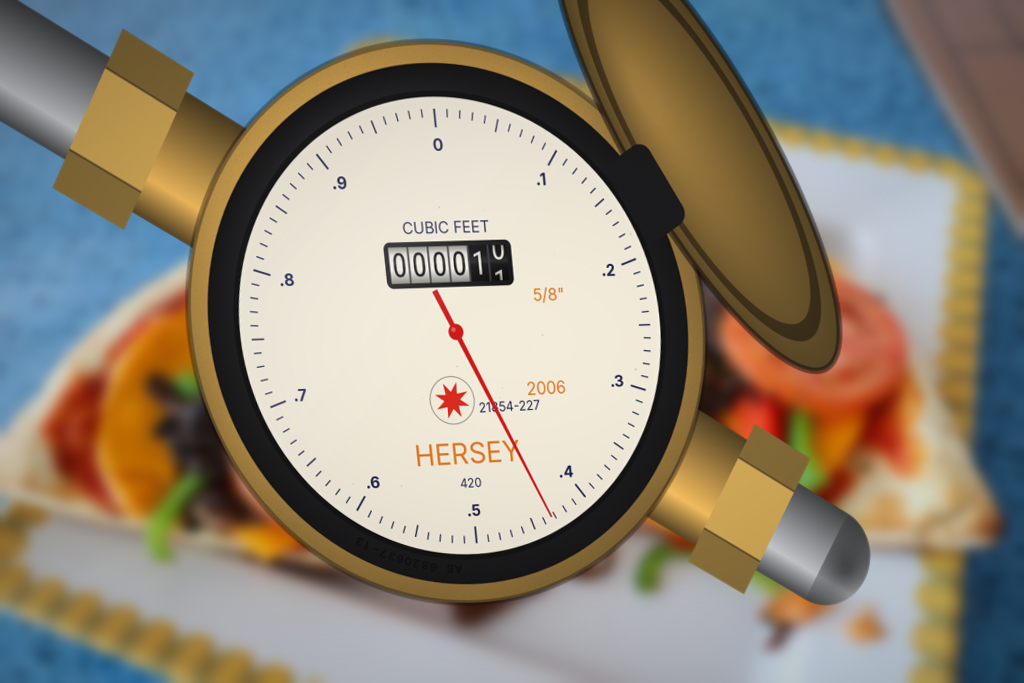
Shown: 10.43 ft³
